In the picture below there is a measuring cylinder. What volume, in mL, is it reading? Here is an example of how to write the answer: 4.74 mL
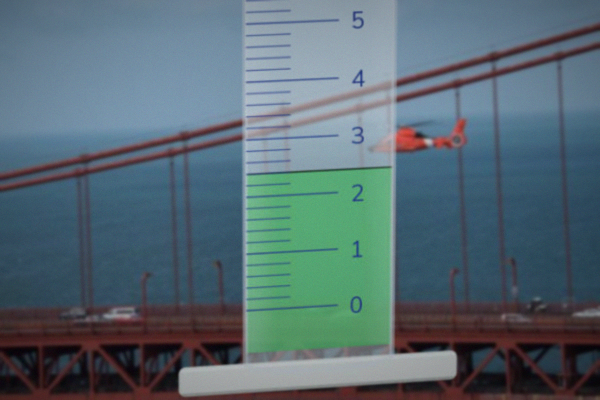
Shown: 2.4 mL
